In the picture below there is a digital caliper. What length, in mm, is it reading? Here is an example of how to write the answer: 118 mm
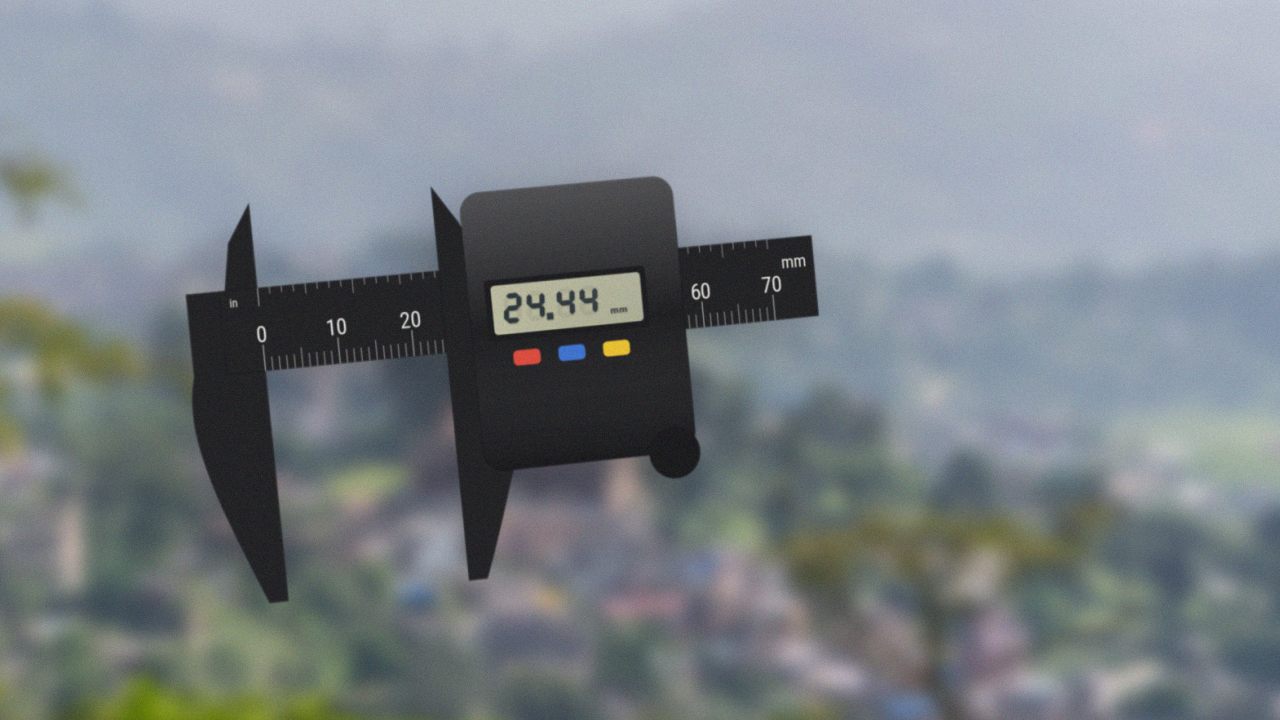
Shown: 24.44 mm
